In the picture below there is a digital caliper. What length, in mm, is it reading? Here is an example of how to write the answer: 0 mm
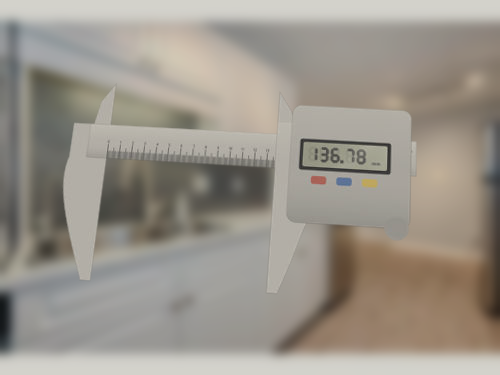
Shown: 136.78 mm
